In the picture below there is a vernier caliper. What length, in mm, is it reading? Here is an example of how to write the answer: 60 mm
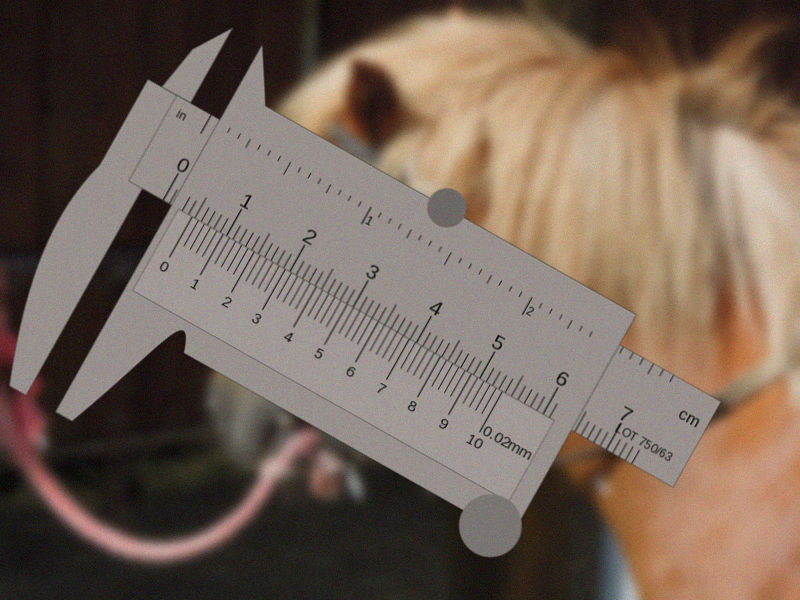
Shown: 4.6 mm
